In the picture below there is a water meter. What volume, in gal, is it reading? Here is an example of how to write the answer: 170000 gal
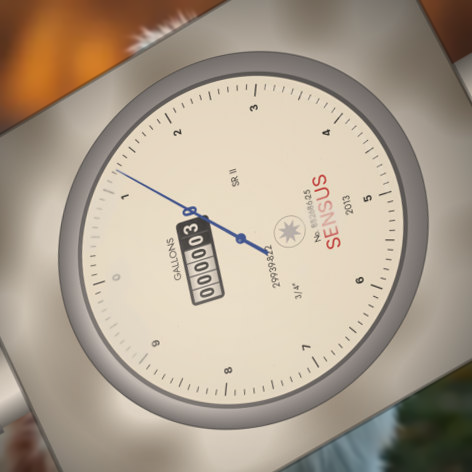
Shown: 31.2 gal
